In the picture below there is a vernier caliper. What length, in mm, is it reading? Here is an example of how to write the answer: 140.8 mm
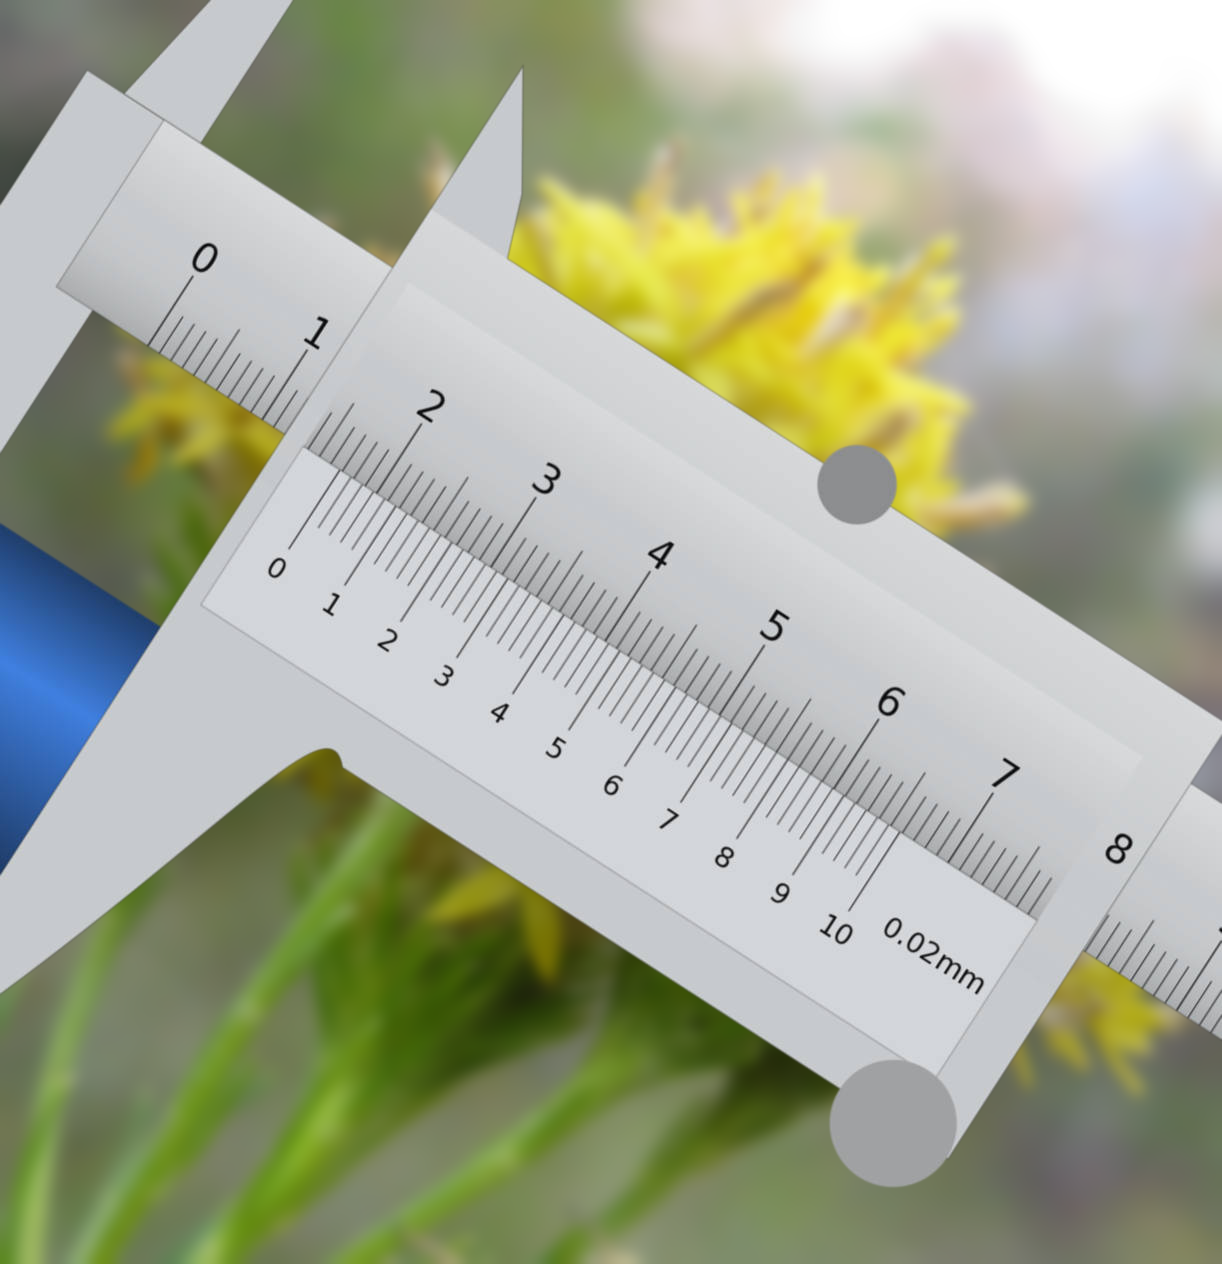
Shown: 16.8 mm
